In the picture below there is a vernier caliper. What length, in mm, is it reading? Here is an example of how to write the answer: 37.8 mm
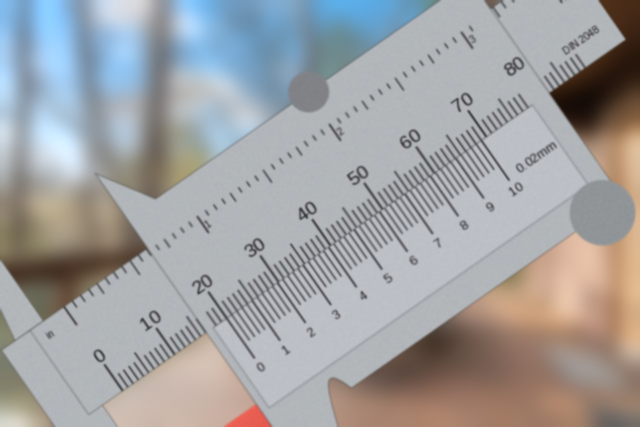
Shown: 20.0 mm
